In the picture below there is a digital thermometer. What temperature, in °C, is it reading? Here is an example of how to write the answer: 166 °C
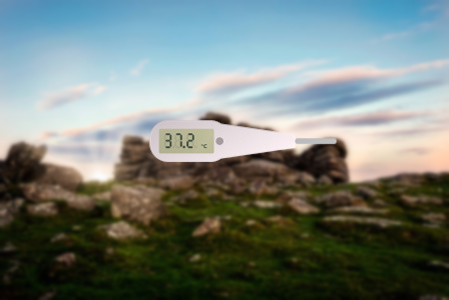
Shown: 37.2 °C
